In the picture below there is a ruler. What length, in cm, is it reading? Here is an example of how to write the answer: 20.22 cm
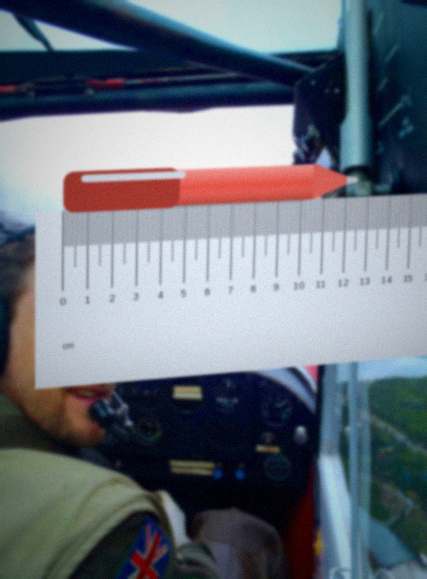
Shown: 12.5 cm
